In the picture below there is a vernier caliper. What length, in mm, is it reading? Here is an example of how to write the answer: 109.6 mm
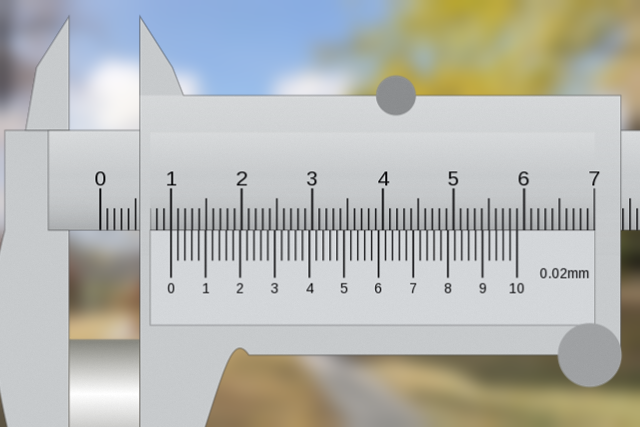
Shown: 10.0 mm
